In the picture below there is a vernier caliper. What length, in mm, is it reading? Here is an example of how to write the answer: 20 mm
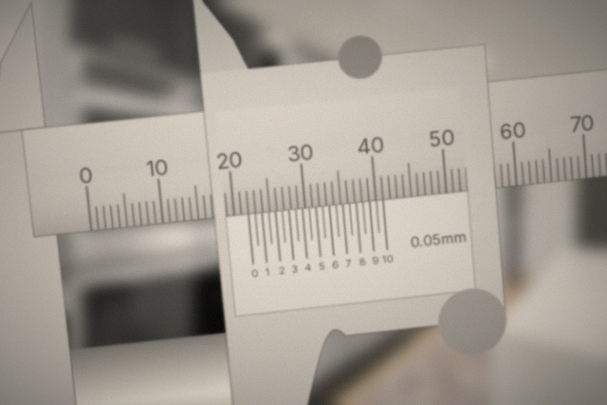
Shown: 22.0 mm
